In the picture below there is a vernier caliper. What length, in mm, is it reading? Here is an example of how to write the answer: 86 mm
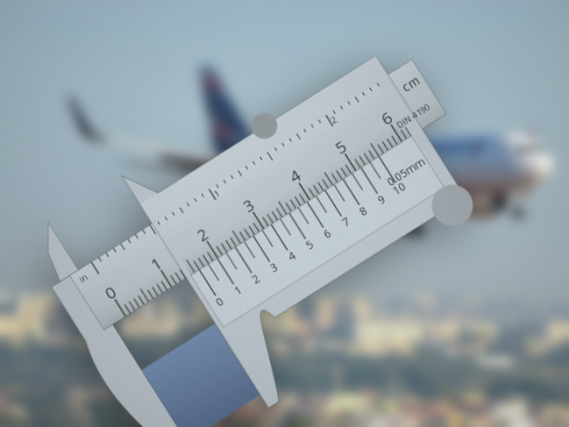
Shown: 16.0 mm
